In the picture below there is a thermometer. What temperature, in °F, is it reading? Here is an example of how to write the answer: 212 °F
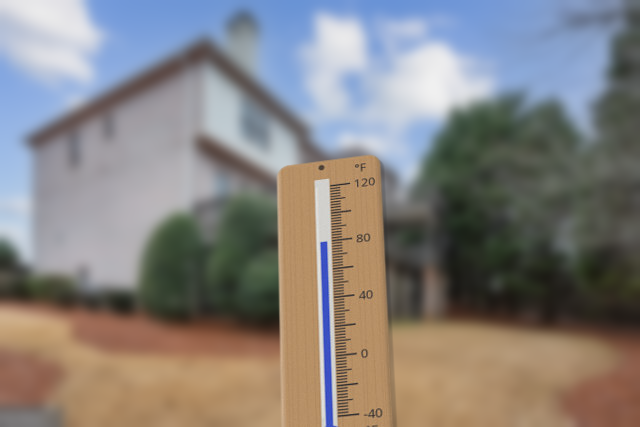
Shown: 80 °F
